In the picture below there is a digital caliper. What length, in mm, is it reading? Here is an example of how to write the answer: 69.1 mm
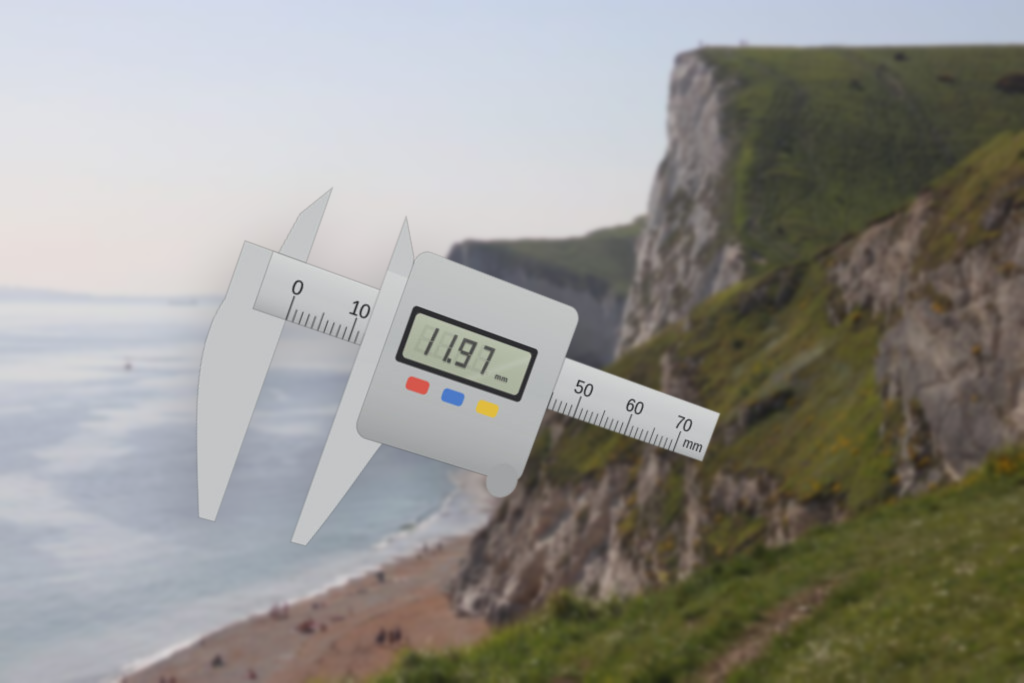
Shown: 11.97 mm
